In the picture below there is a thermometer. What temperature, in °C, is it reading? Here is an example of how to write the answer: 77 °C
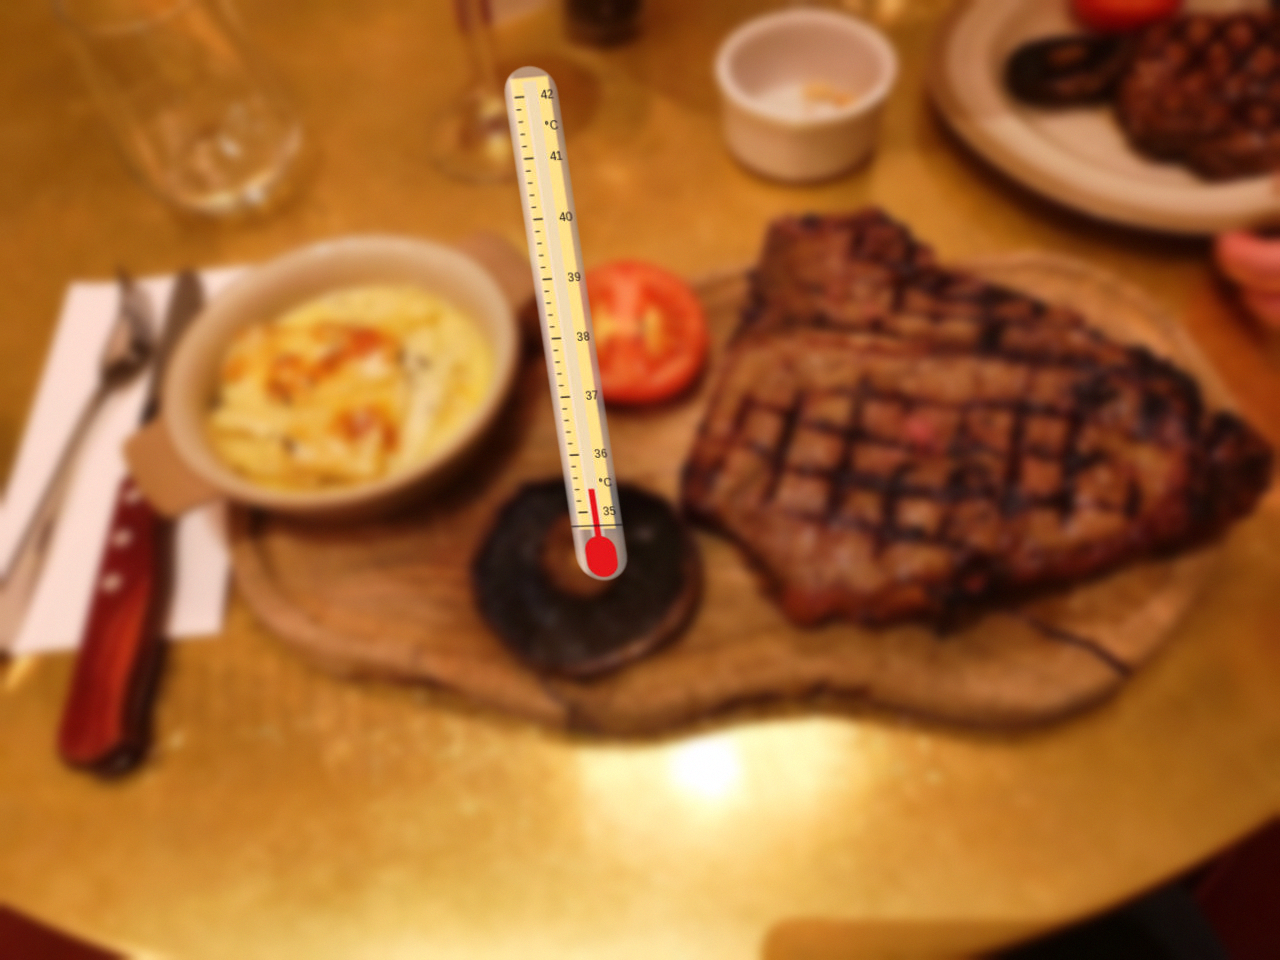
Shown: 35.4 °C
